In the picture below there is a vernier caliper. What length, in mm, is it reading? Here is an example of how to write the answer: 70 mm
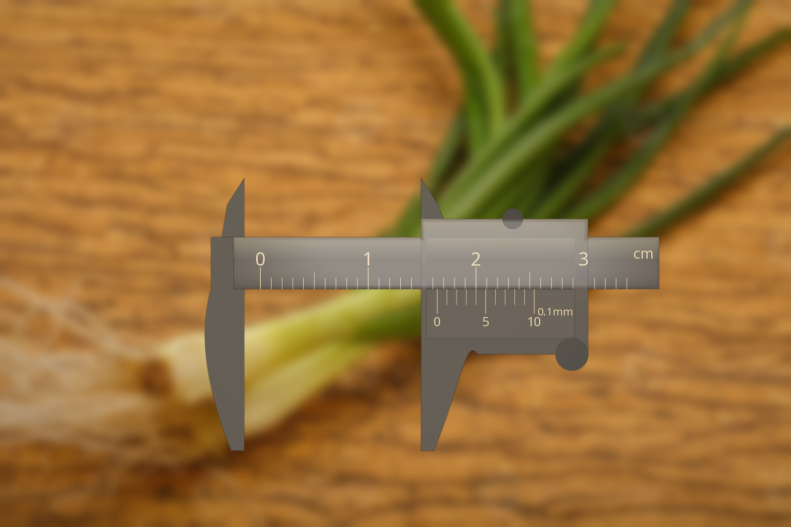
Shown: 16.4 mm
